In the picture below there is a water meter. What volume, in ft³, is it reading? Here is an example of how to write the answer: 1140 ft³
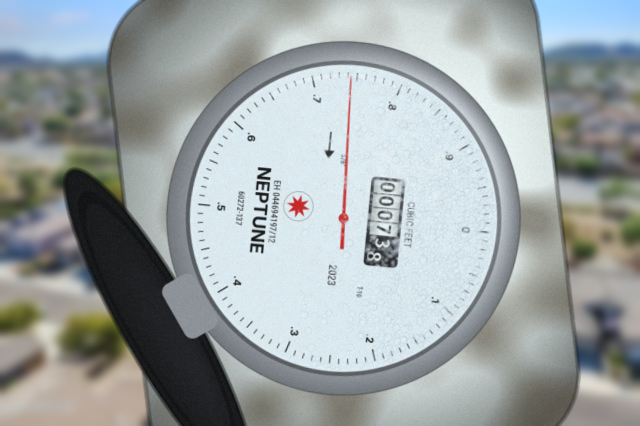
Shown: 737.74 ft³
